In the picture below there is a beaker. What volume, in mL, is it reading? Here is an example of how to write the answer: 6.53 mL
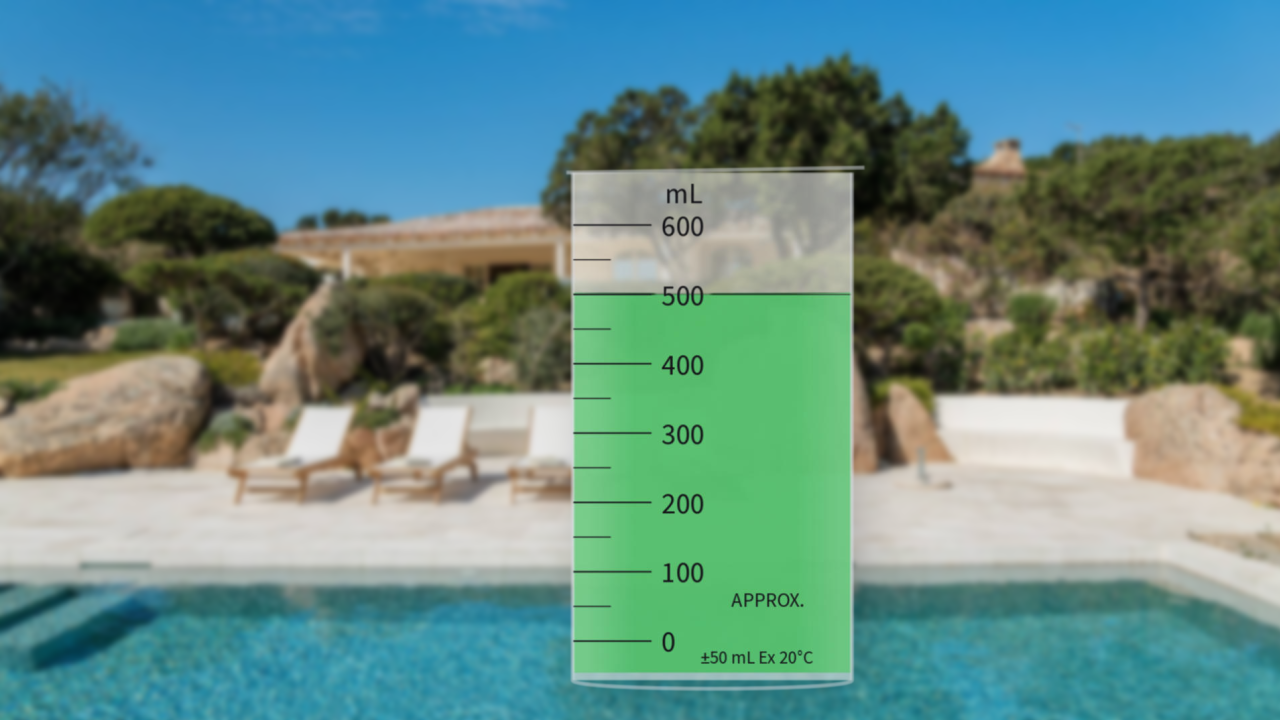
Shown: 500 mL
